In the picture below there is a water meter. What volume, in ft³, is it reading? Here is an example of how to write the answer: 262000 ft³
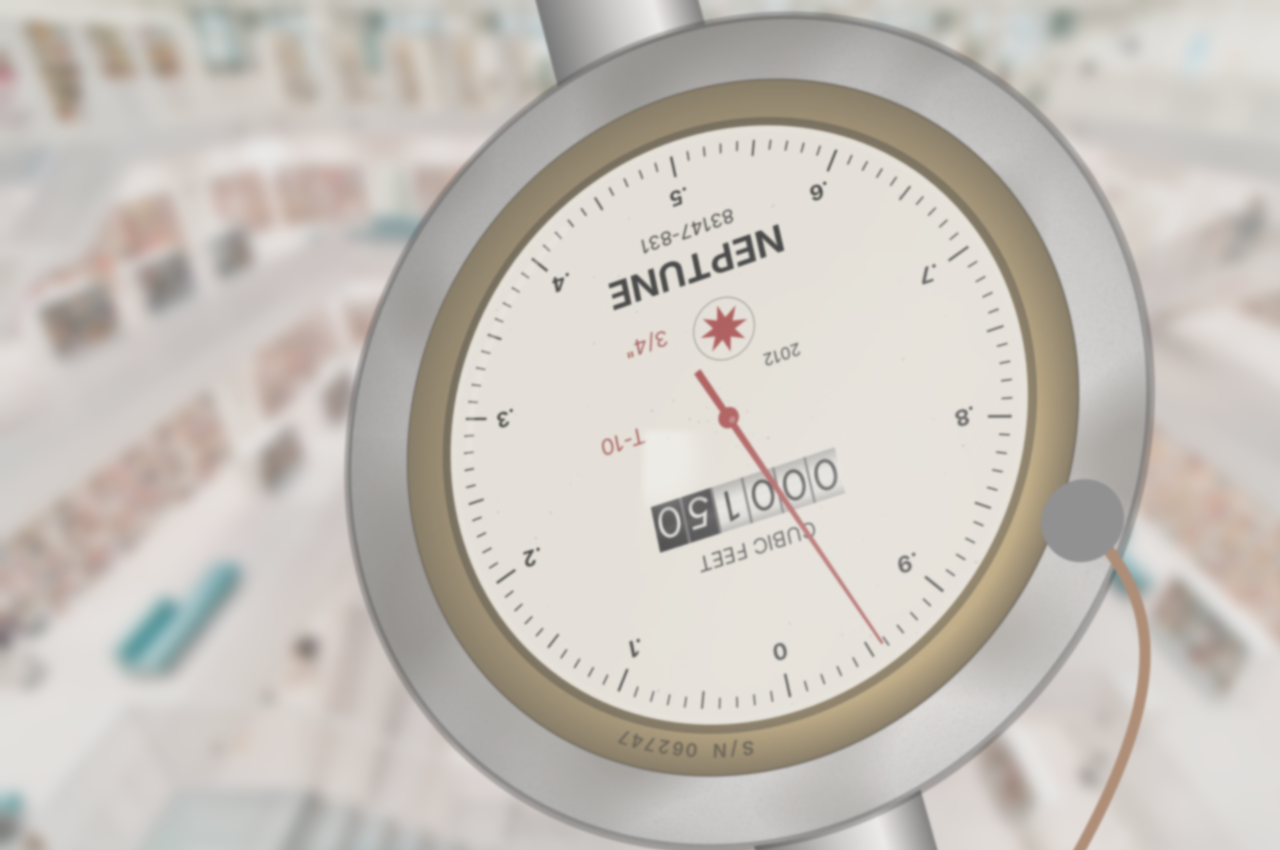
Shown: 149.94 ft³
